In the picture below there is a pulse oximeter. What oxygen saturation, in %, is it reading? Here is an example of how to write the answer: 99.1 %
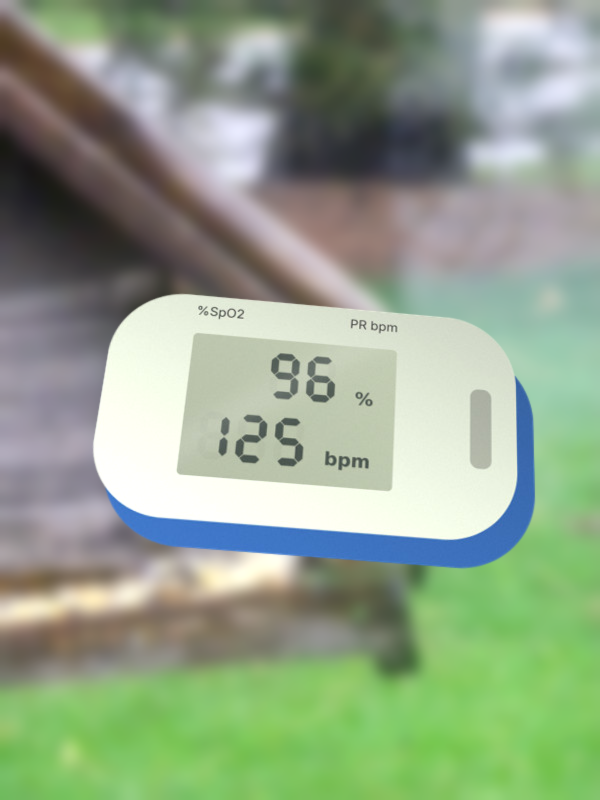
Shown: 96 %
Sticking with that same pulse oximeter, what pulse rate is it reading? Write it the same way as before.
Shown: 125 bpm
